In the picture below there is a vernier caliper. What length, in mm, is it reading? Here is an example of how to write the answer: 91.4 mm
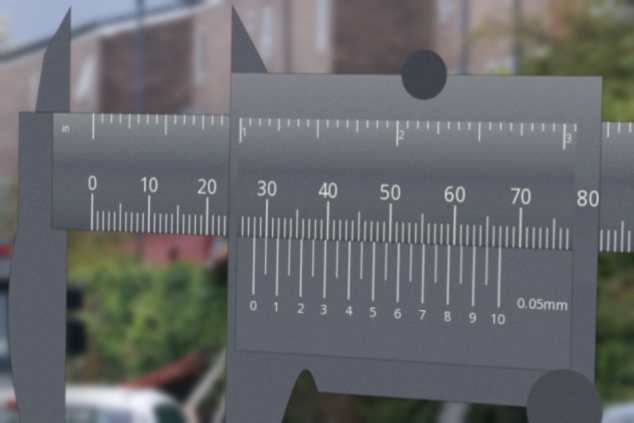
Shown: 28.0 mm
